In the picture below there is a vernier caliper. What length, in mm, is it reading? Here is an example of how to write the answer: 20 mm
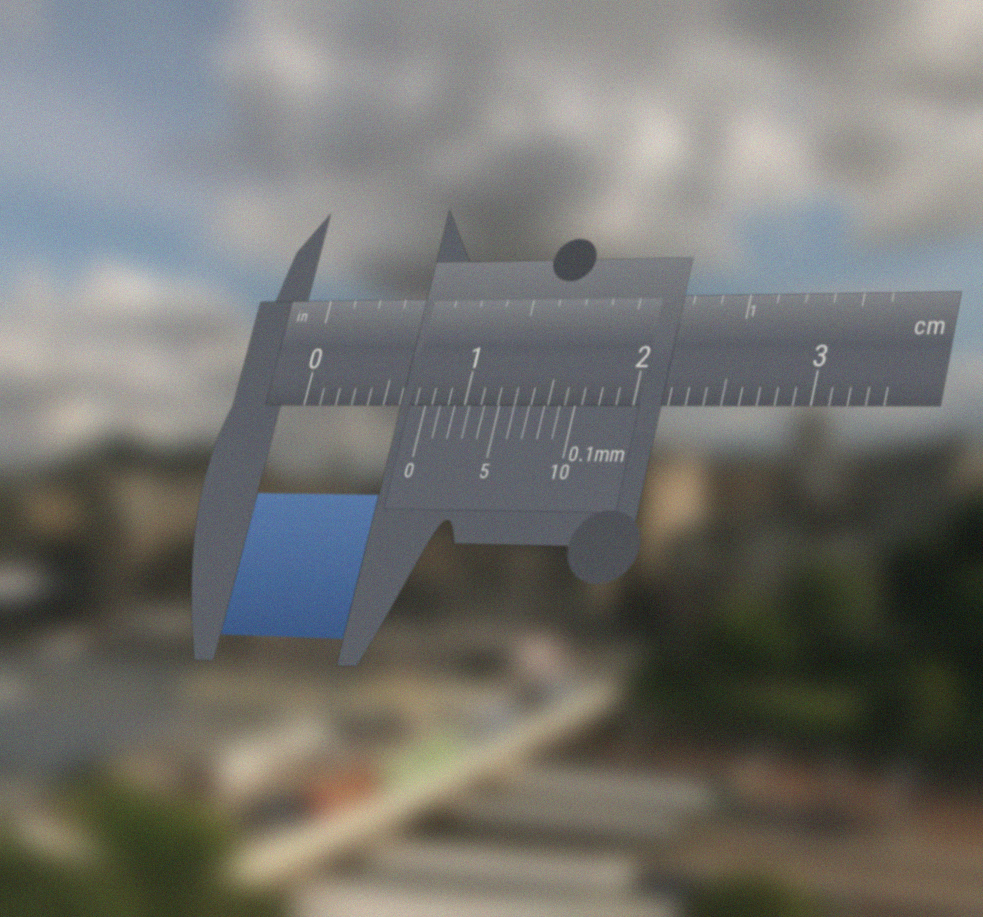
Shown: 7.6 mm
